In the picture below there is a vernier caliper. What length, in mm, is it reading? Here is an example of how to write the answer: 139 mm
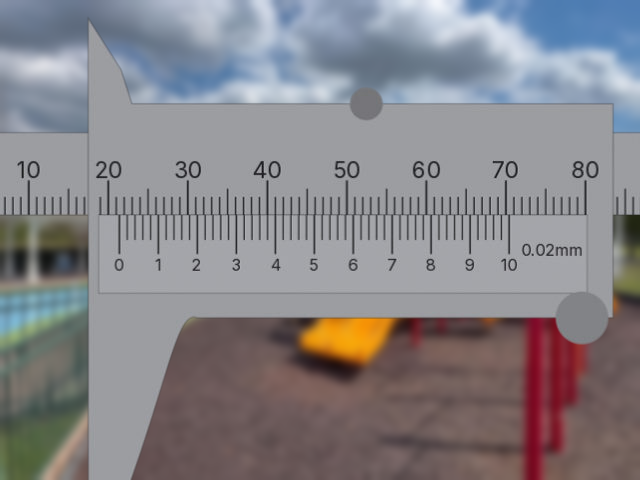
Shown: 21.4 mm
